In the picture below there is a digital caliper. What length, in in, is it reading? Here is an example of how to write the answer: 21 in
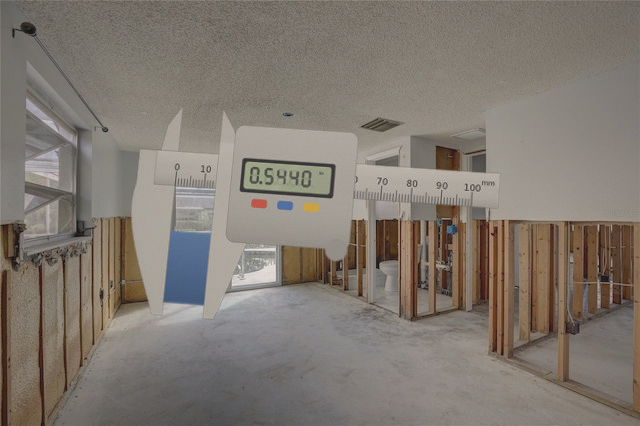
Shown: 0.5440 in
